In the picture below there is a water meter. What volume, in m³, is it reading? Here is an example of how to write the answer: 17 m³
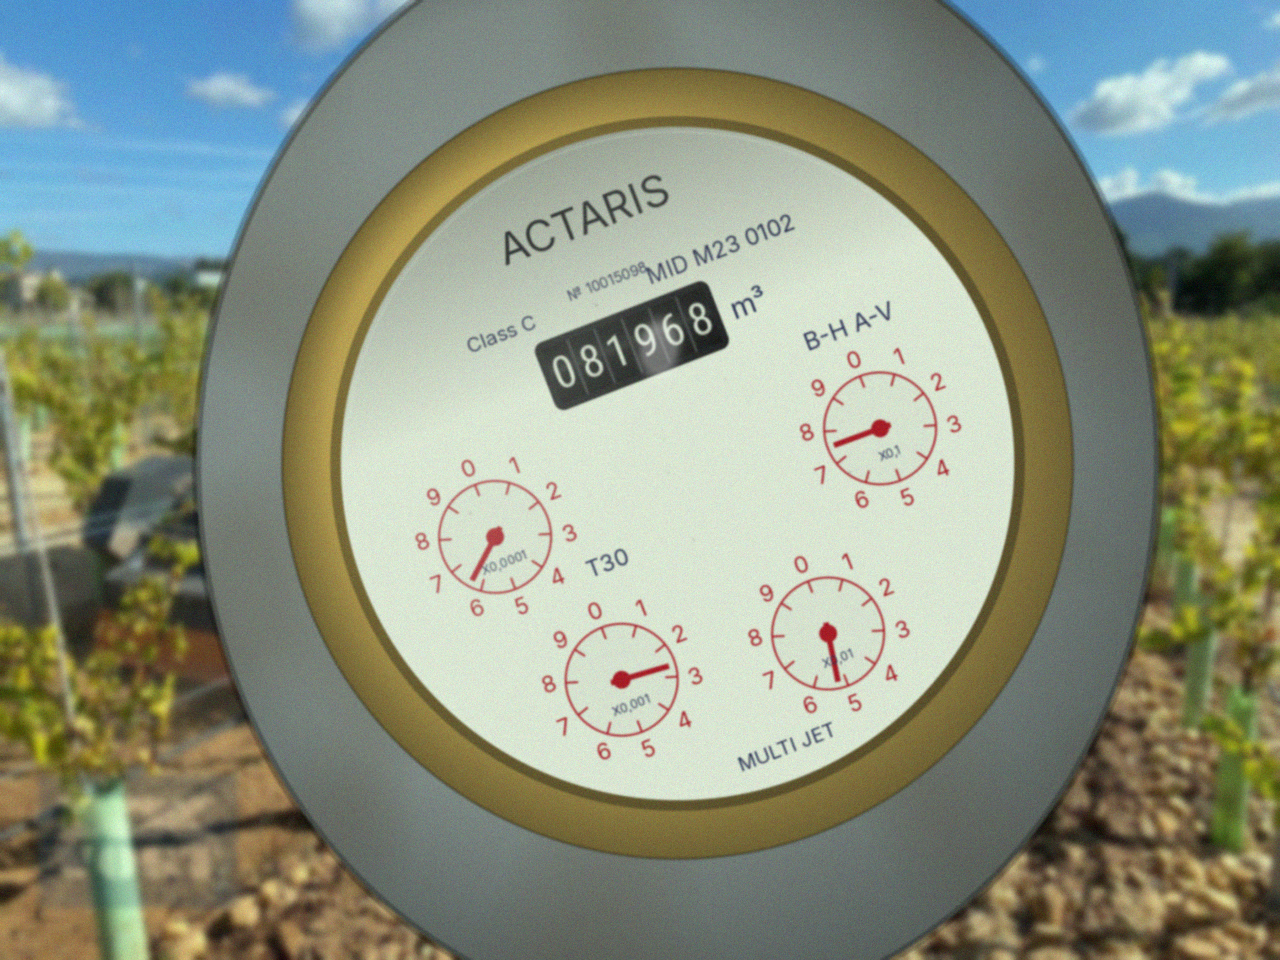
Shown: 81968.7526 m³
